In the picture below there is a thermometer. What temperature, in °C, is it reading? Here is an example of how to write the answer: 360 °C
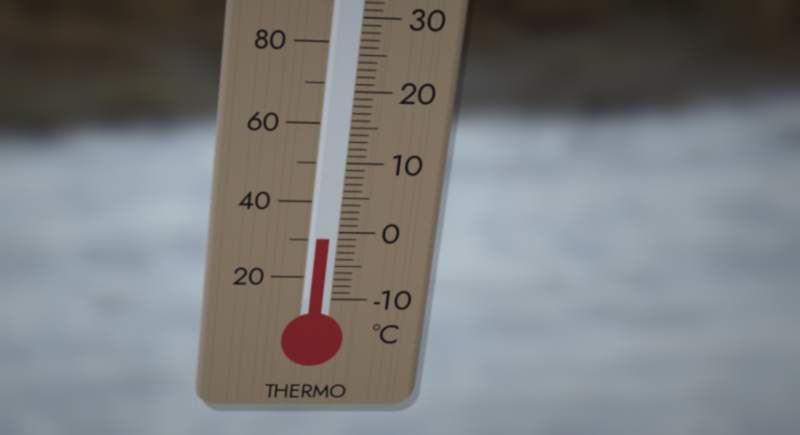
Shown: -1 °C
